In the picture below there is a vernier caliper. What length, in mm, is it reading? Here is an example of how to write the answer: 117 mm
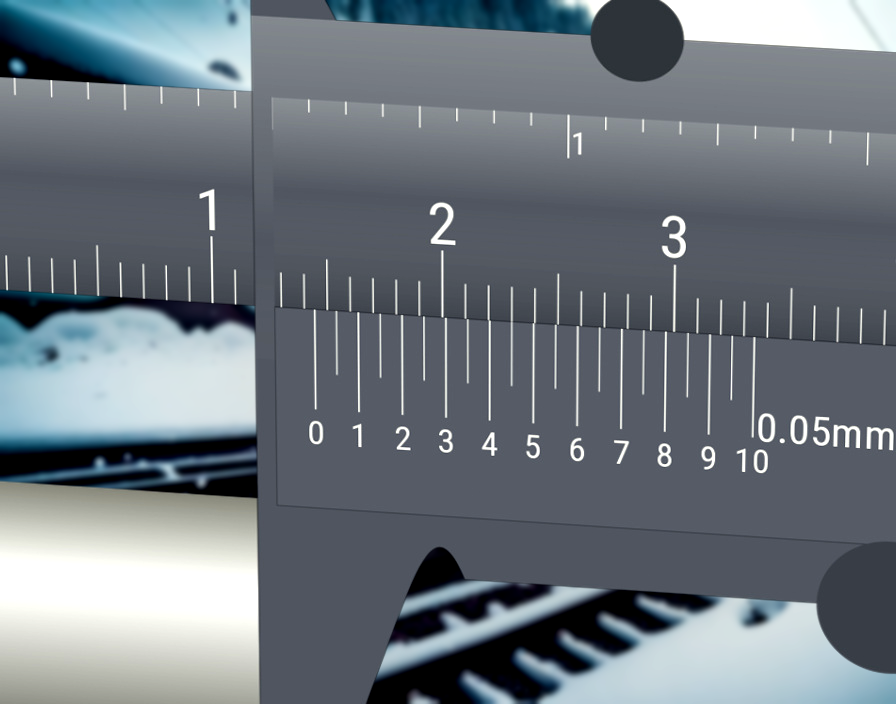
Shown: 14.45 mm
